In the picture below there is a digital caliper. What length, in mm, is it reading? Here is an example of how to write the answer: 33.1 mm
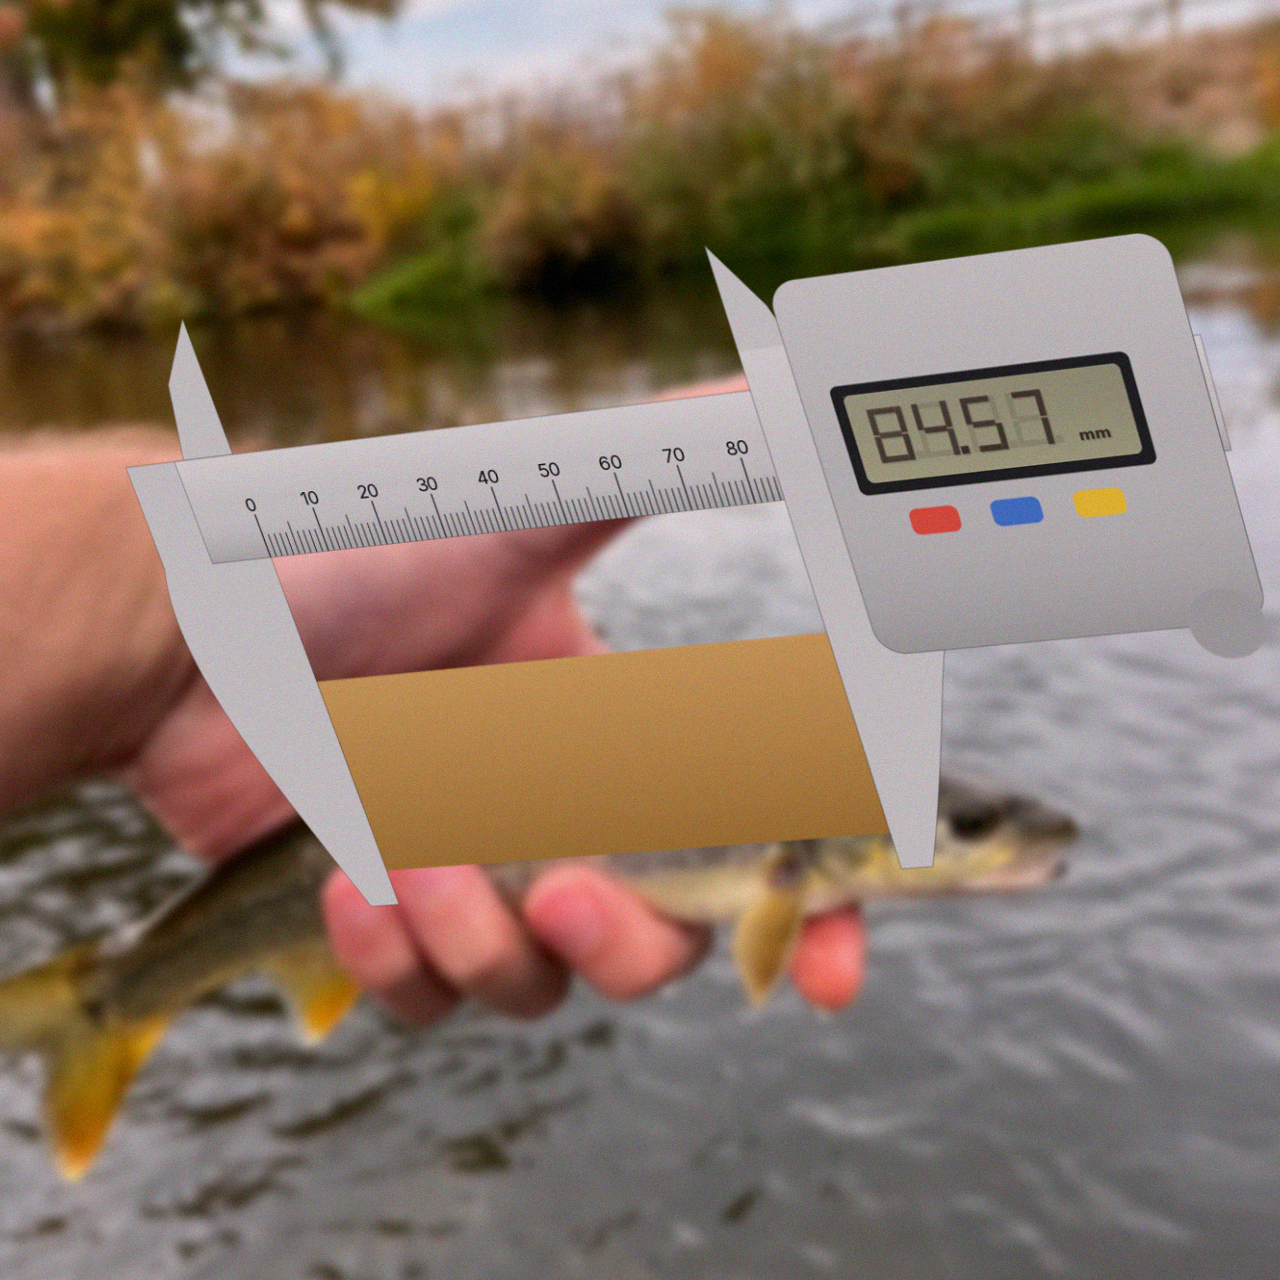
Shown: 84.57 mm
